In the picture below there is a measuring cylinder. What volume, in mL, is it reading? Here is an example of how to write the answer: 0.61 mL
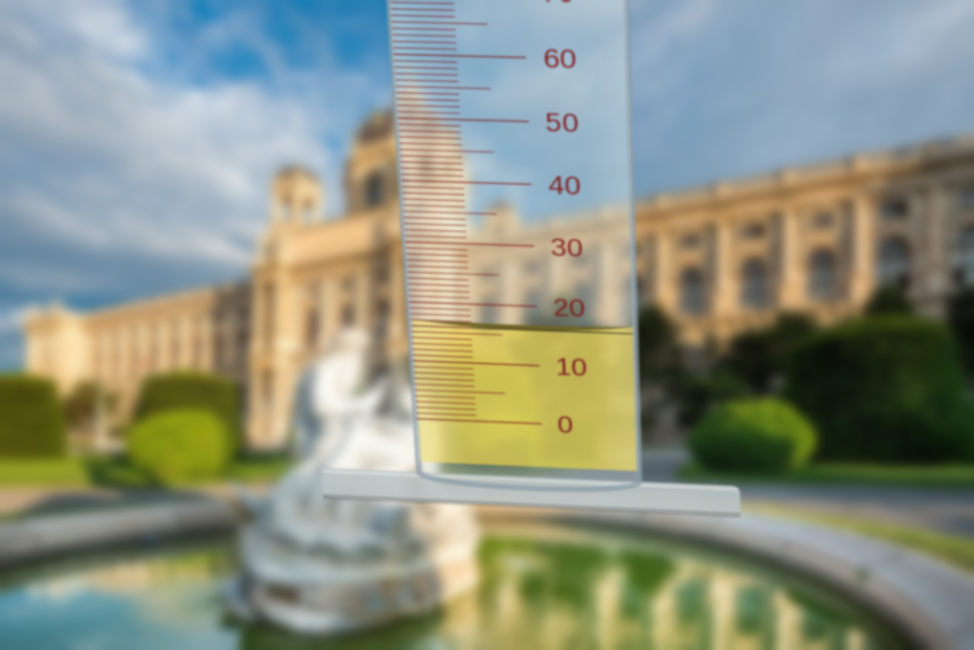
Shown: 16 mL
